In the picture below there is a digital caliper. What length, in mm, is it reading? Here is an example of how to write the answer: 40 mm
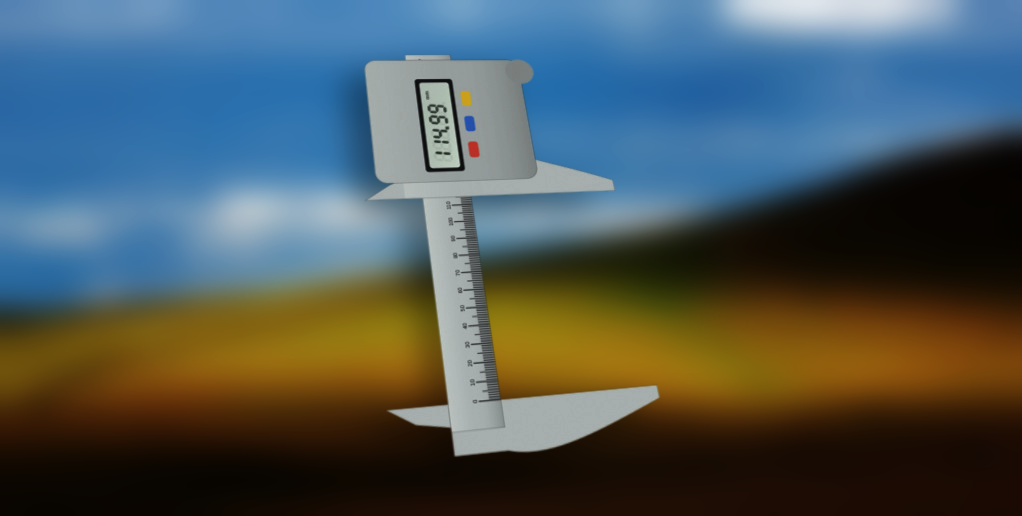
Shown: 114.99 mm
